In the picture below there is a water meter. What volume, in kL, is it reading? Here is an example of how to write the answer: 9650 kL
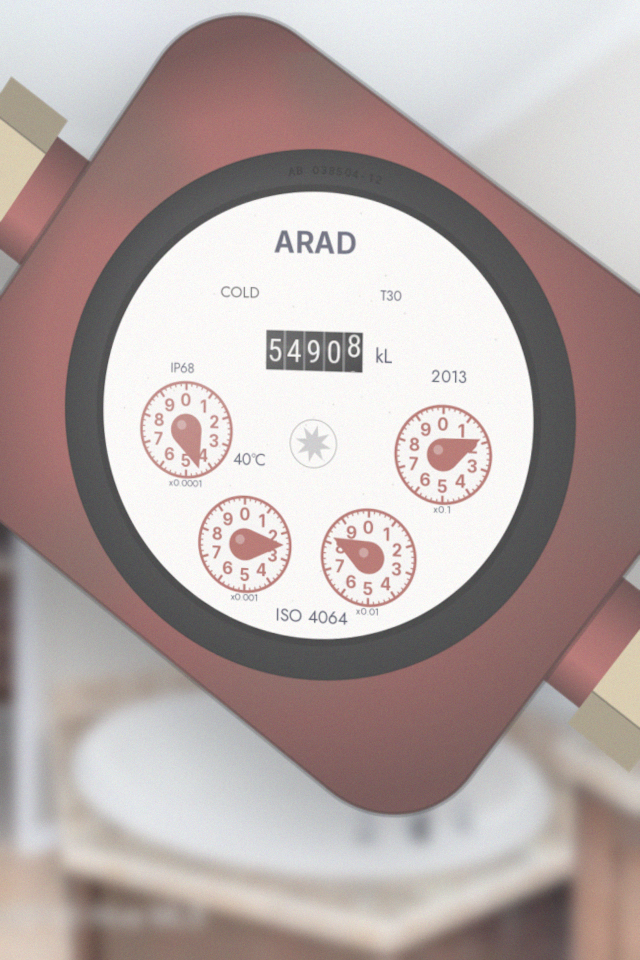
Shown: 54908.1824 kL
